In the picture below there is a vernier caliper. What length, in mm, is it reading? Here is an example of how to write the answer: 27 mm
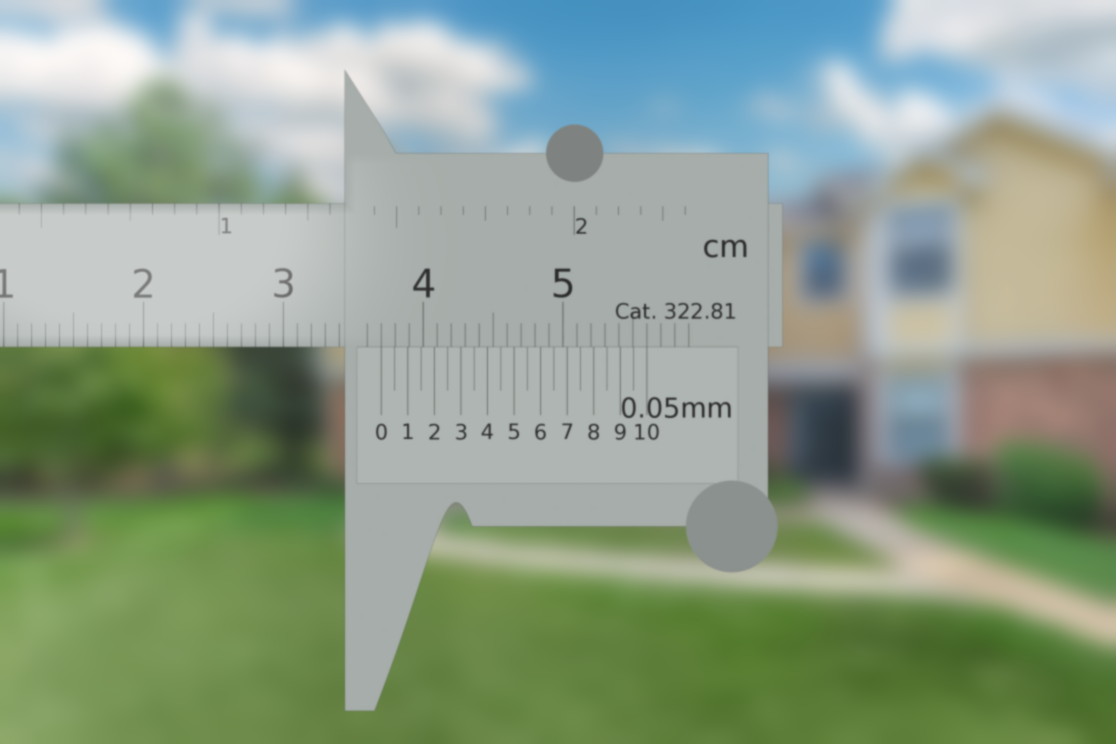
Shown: 37.0 mm
